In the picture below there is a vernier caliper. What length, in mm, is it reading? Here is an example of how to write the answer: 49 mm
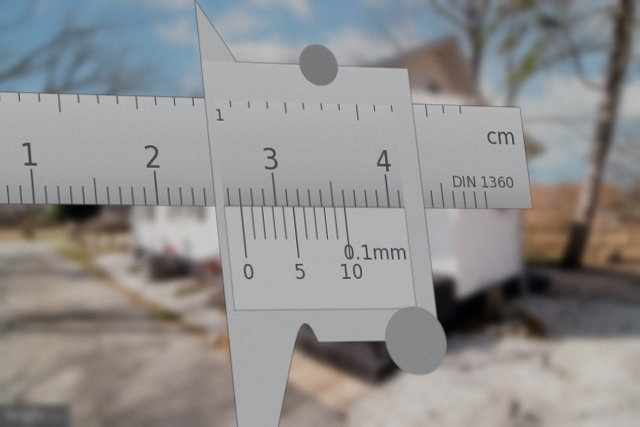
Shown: 27.0 mm
